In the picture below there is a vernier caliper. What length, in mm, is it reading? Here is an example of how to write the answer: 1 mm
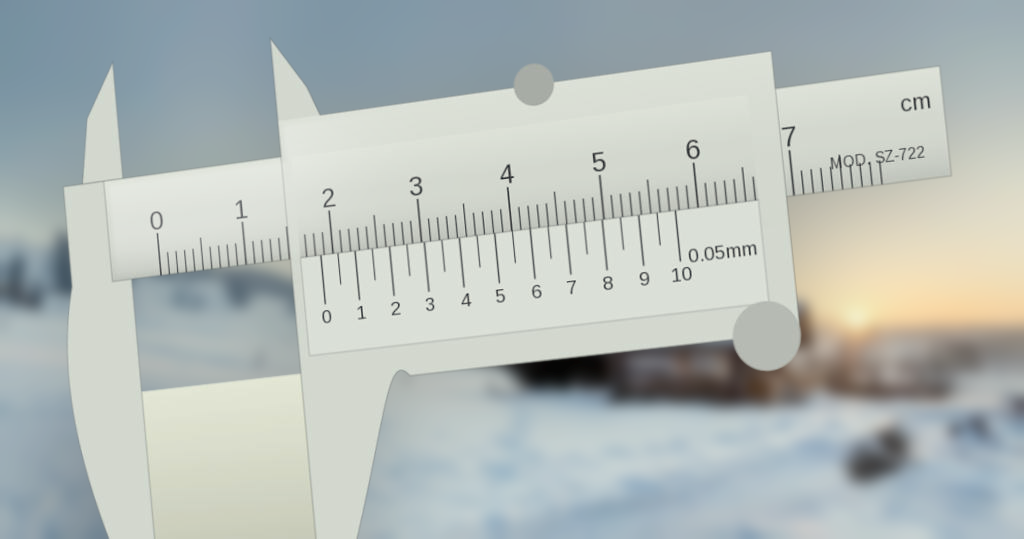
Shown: 18.6 mm
